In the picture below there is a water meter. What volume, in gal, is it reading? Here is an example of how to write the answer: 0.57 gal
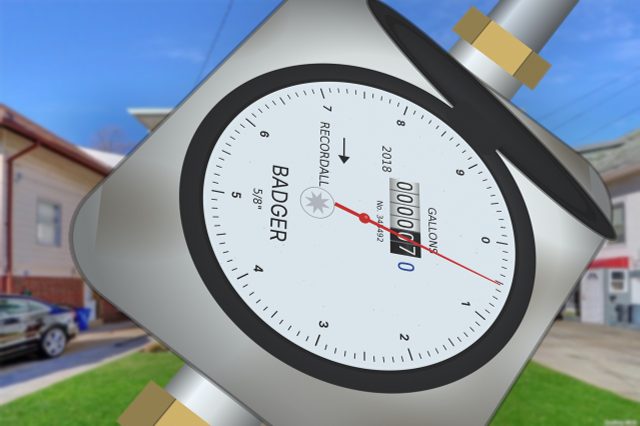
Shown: 70.5 gal
